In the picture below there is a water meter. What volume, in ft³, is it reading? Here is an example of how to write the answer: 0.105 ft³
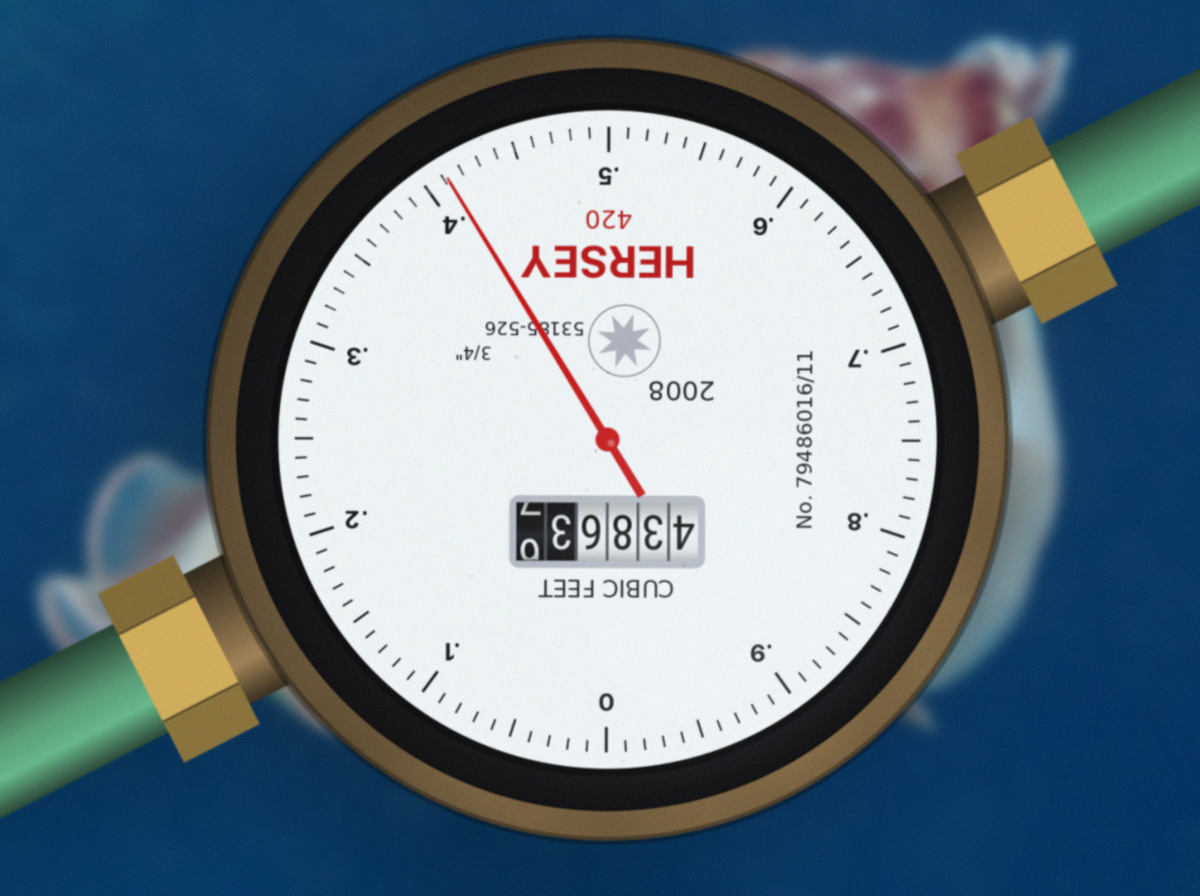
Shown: 438636.41 ft³
